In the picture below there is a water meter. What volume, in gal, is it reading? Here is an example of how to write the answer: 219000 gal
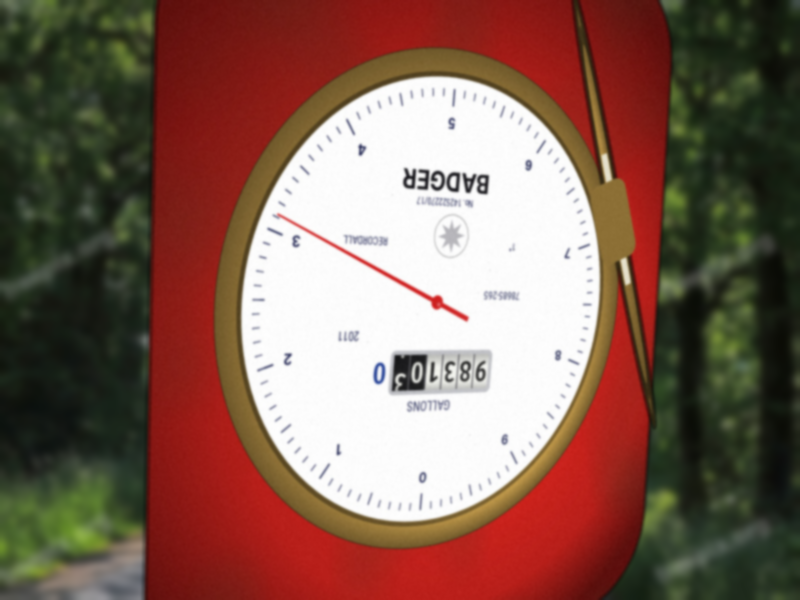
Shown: 9831033.1 gal
